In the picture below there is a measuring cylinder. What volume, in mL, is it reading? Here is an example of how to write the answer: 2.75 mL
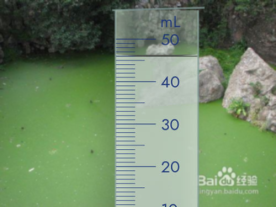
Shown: 46 mL
